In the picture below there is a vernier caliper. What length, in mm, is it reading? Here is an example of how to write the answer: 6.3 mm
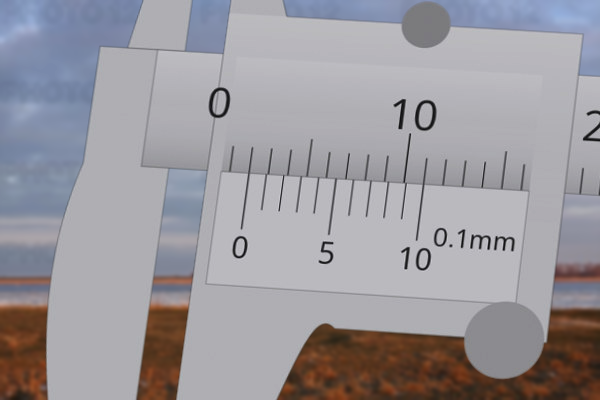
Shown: 2.0 mm
